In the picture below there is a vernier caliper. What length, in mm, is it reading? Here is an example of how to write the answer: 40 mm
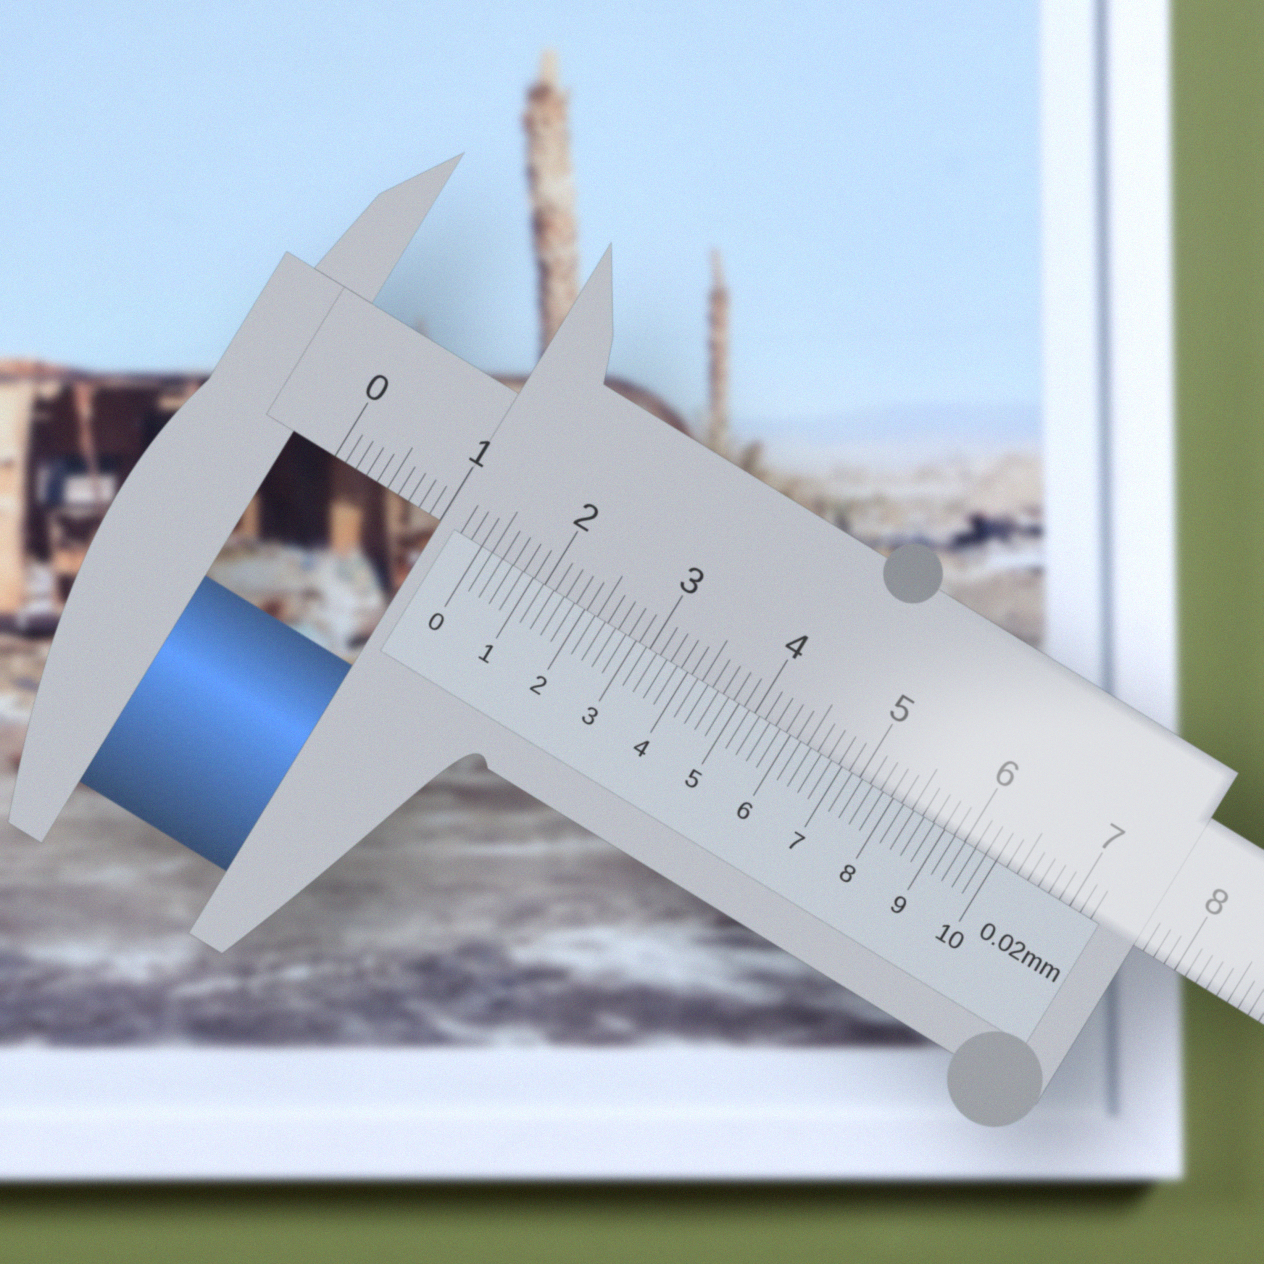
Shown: 14.0 mm
